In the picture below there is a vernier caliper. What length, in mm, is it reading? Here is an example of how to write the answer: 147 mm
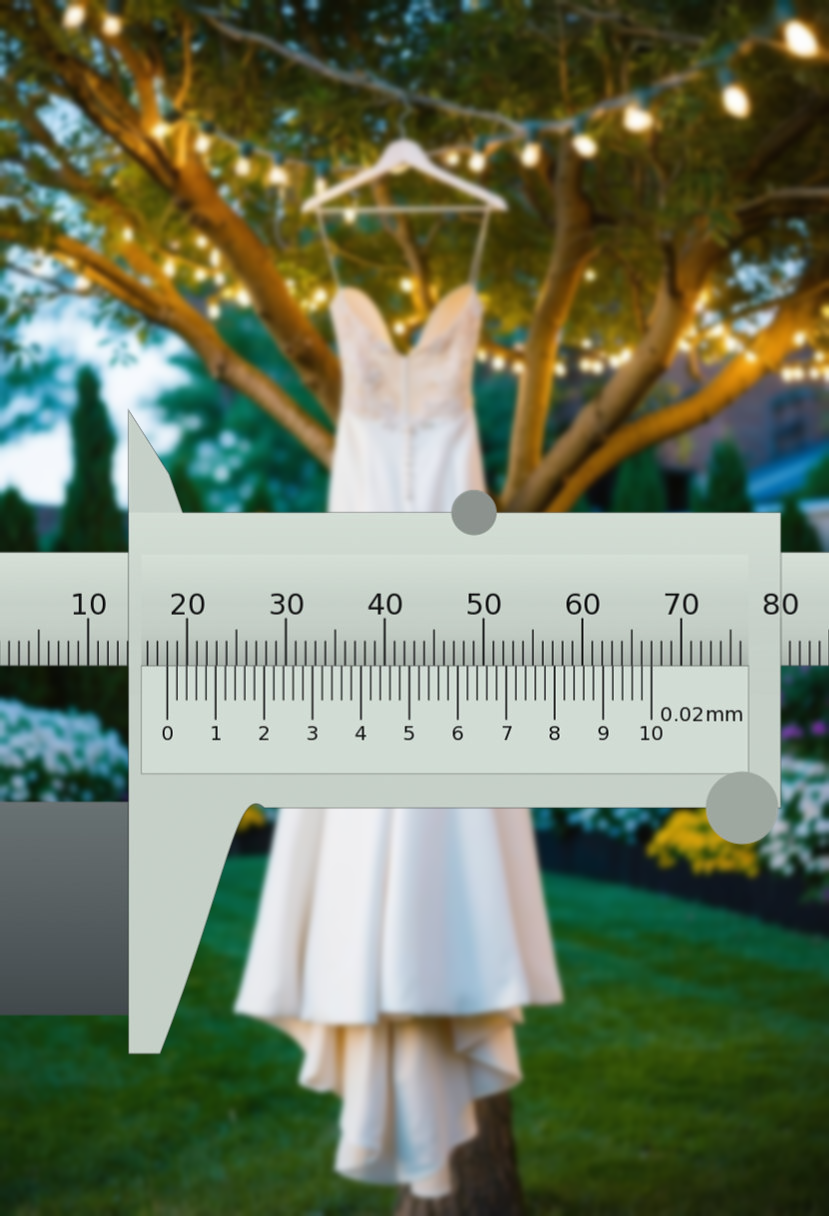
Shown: 18.0 mm
